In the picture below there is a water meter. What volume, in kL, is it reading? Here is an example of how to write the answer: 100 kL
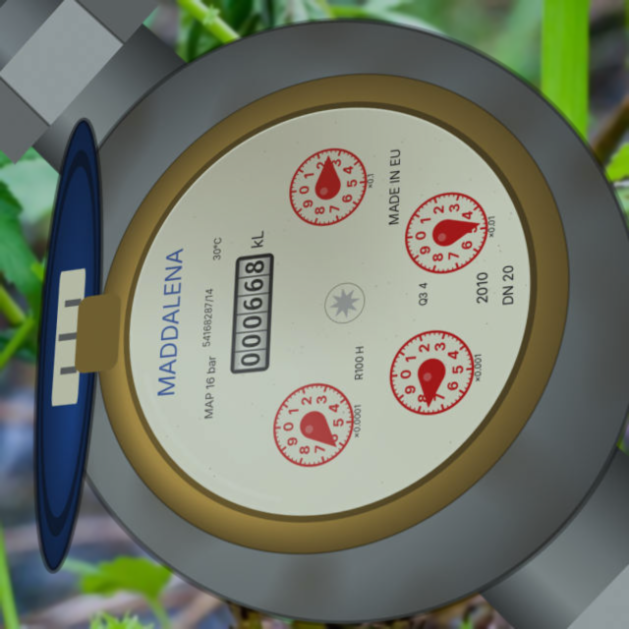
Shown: 668.2476 kL
